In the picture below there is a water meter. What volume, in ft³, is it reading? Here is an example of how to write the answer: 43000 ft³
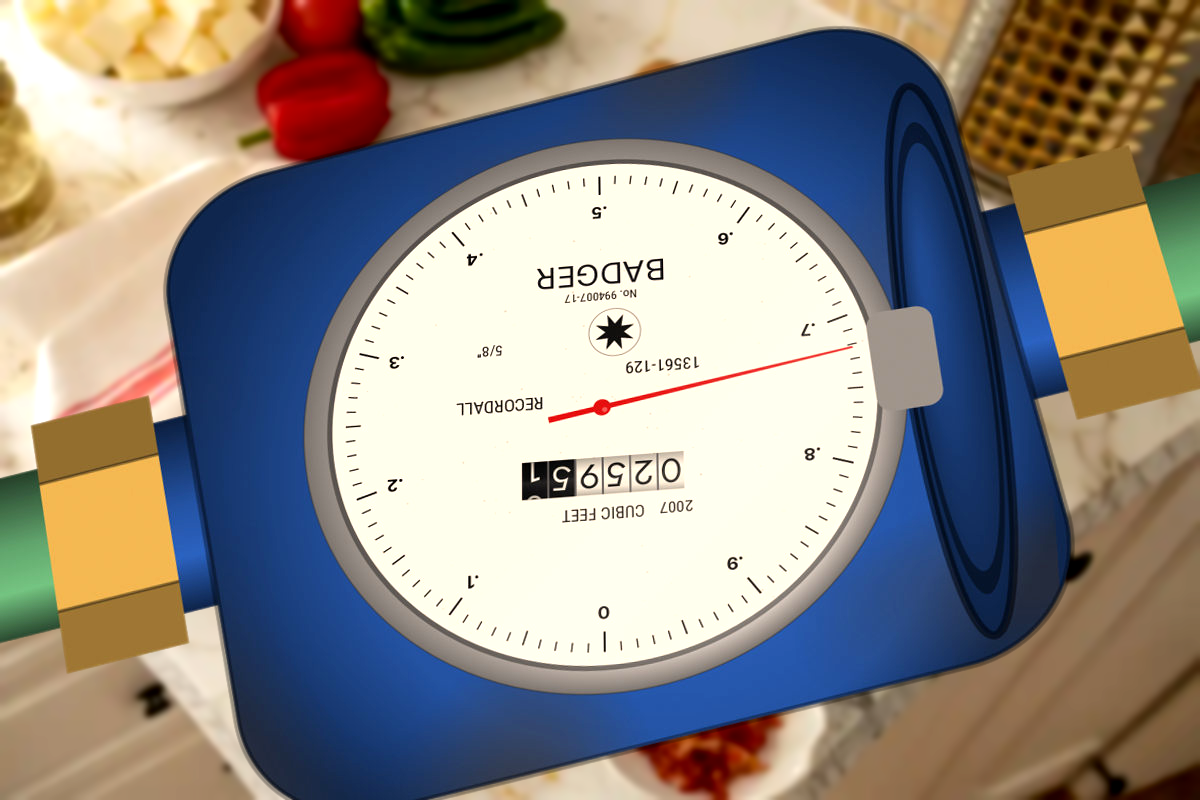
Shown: 25950.72 ft³
